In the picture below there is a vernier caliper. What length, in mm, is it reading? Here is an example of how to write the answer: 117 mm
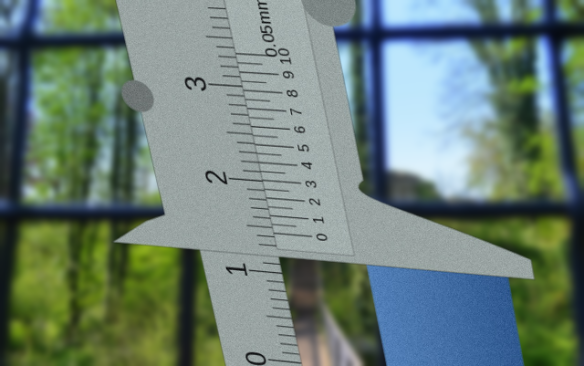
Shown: 14.4 mm
